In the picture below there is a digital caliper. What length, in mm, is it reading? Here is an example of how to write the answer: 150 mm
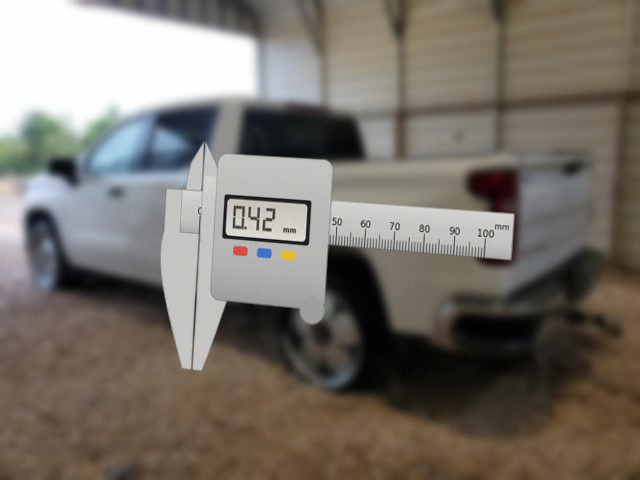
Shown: 0.42 mm
